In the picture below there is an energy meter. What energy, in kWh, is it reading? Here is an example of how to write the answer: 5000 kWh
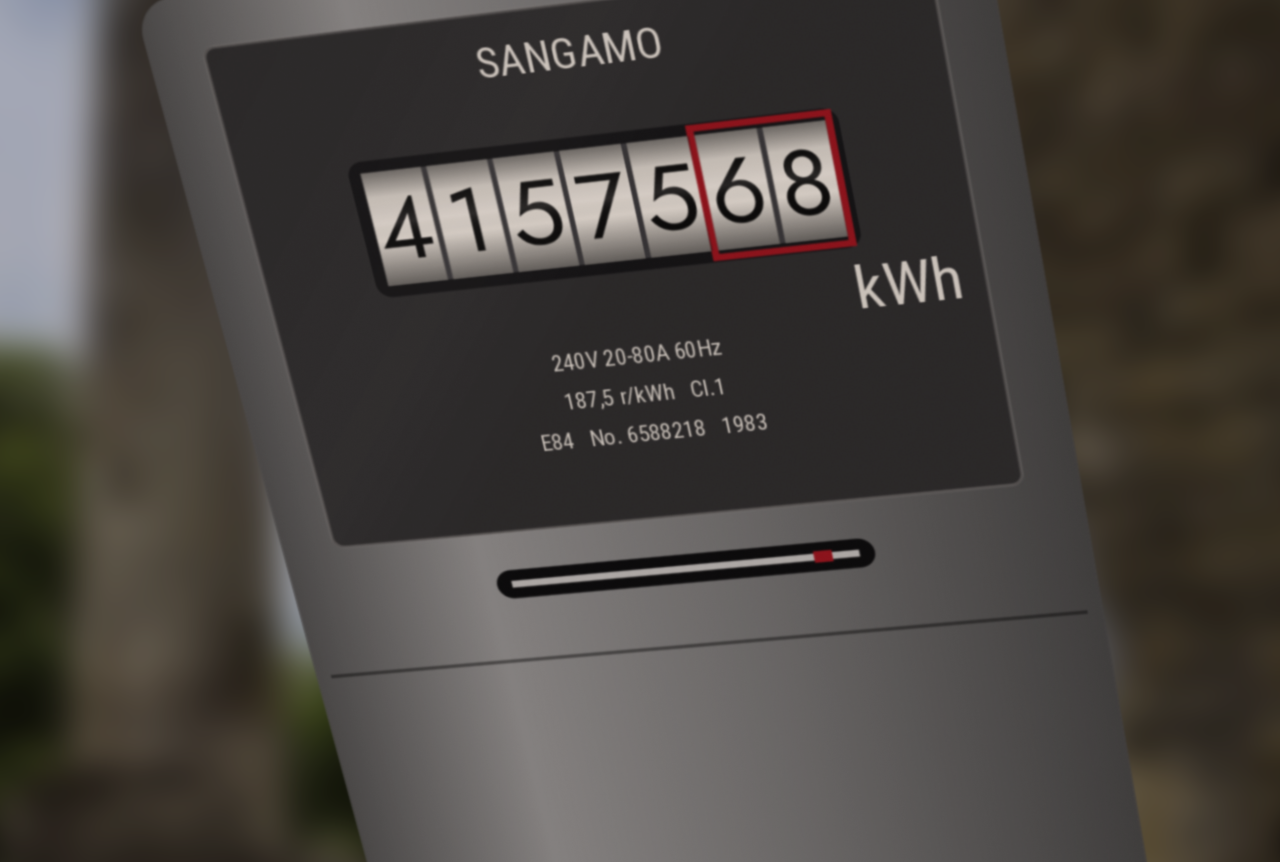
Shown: 41575.68 kWh
